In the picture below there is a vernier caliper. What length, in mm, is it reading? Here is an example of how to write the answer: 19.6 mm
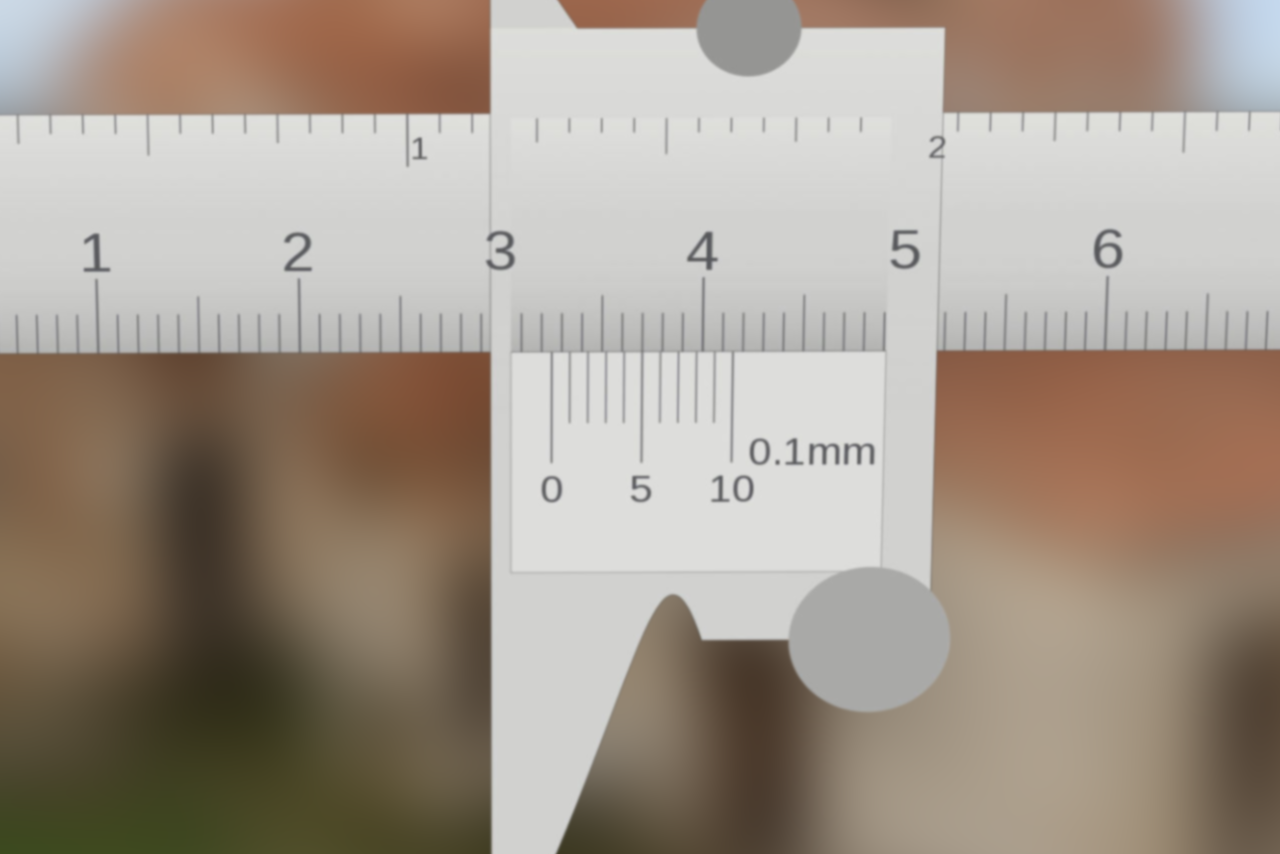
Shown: 32.5 mm
